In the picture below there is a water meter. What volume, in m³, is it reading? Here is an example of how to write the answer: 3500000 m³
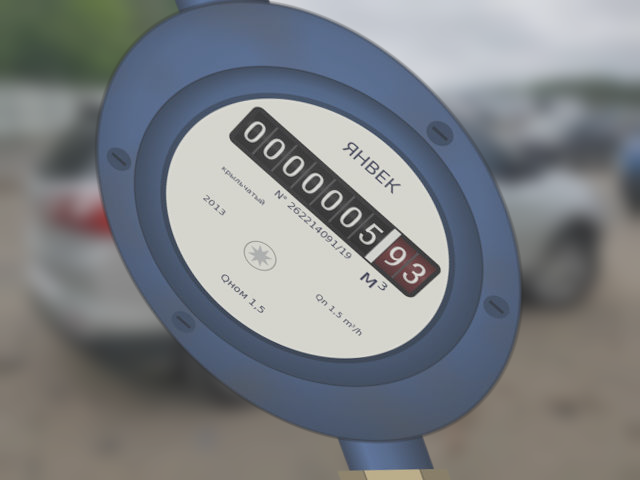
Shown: 5.93 m³
